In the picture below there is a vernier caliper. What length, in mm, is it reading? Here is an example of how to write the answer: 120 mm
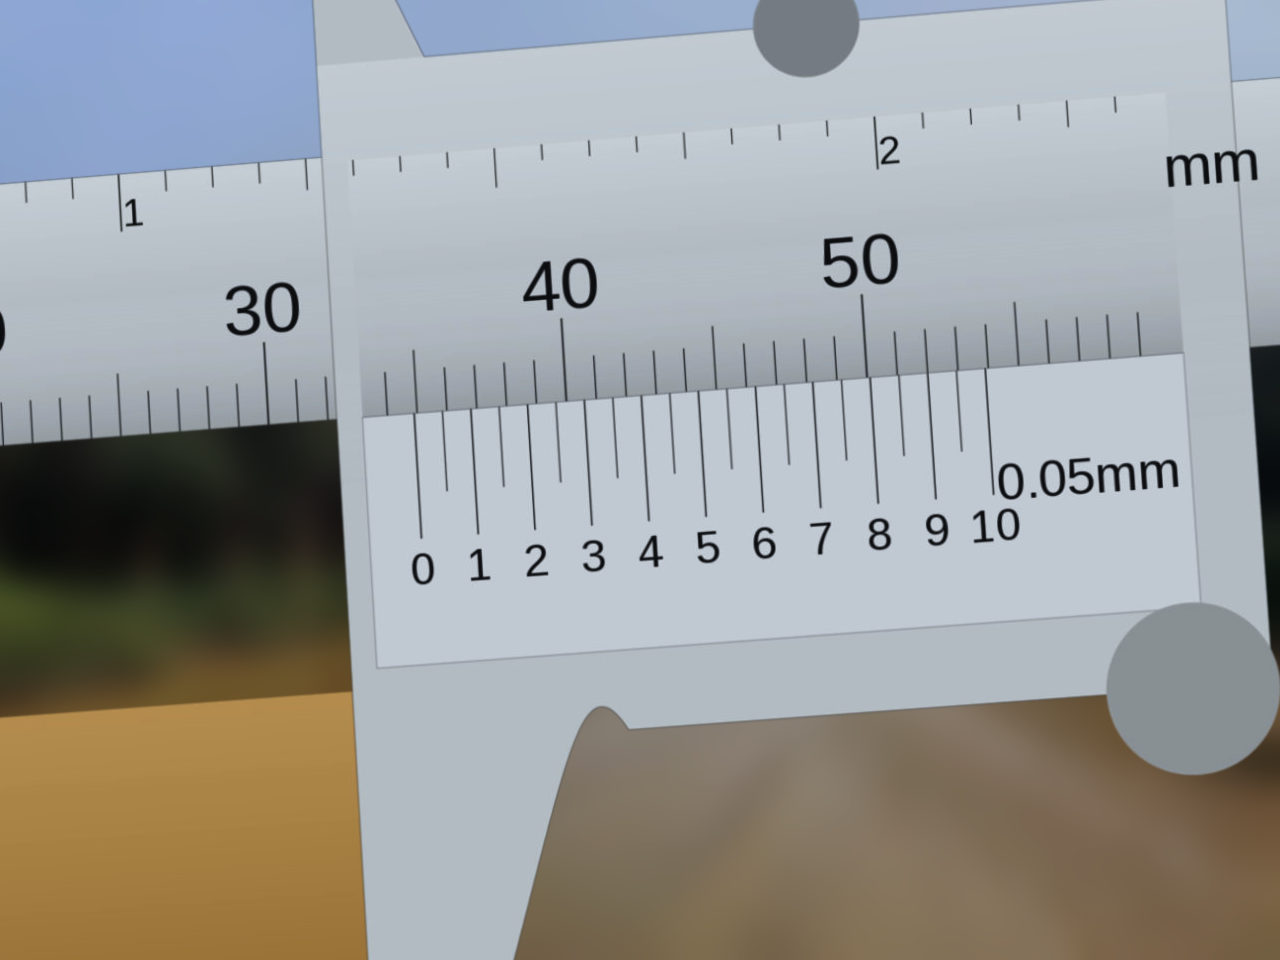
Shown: 34.90 mm
